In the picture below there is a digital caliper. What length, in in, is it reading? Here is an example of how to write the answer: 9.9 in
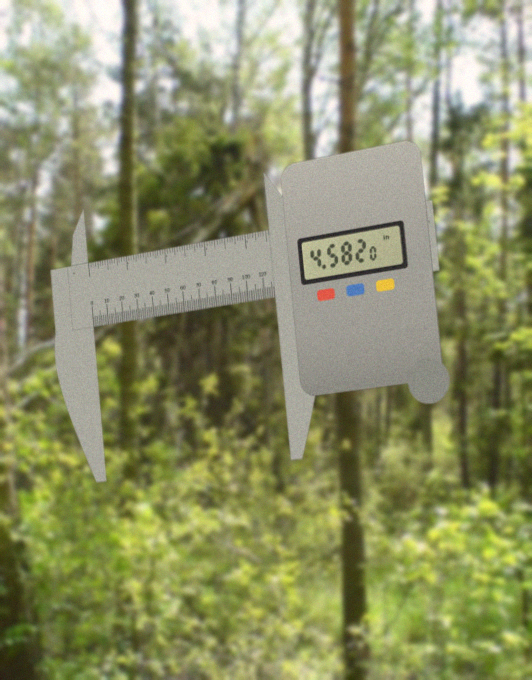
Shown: 4.5820 in
